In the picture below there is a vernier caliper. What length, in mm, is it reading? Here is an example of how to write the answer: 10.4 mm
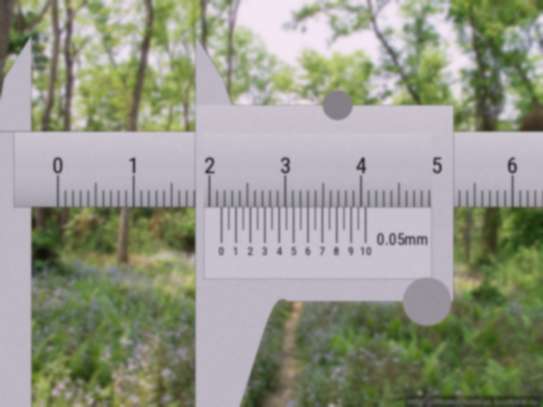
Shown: 21.6 mm
